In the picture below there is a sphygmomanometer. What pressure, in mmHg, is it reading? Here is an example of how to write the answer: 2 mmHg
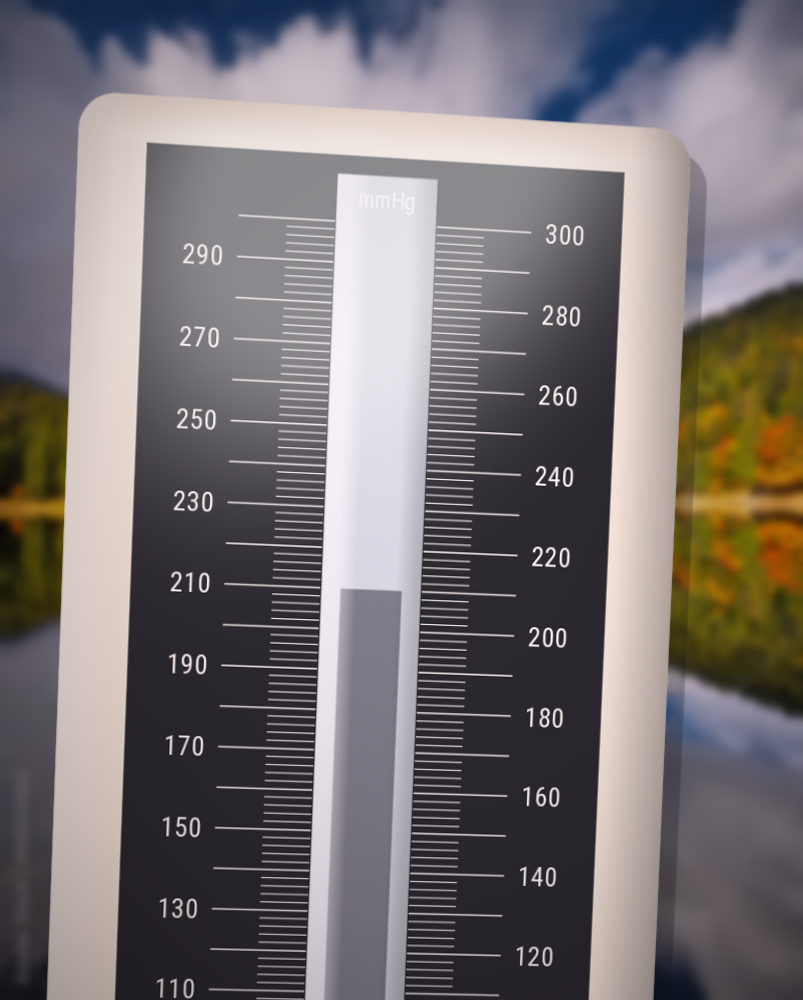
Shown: 210 mmHg
